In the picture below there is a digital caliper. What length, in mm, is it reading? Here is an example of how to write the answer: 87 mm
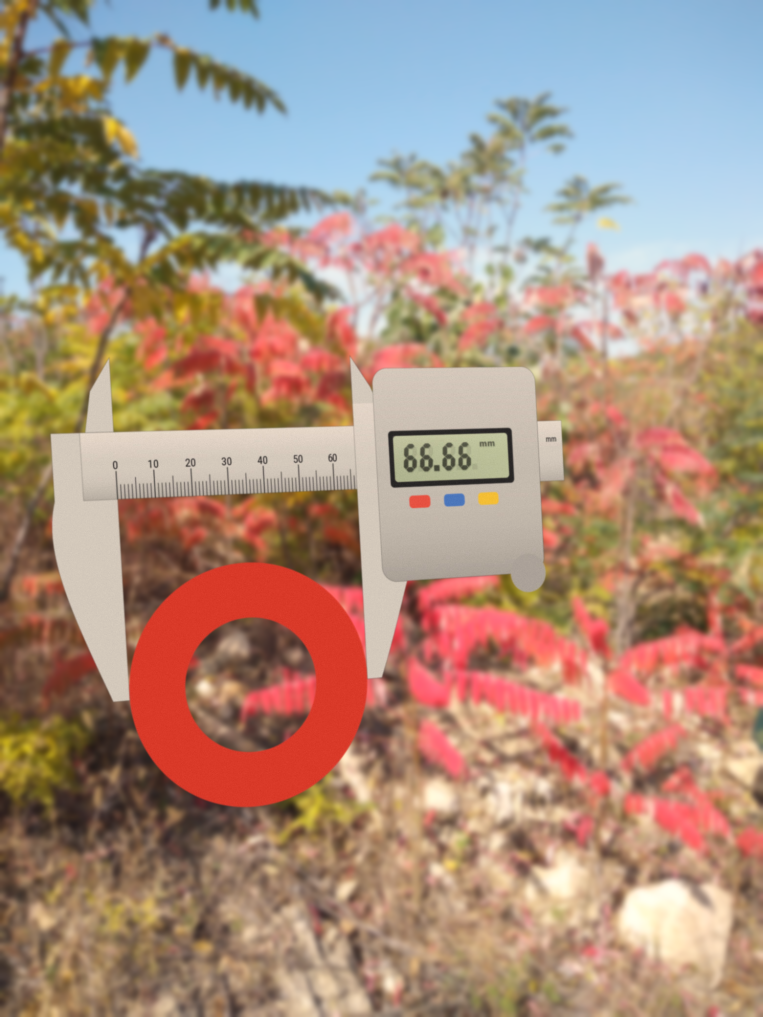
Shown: 66.66 mm
